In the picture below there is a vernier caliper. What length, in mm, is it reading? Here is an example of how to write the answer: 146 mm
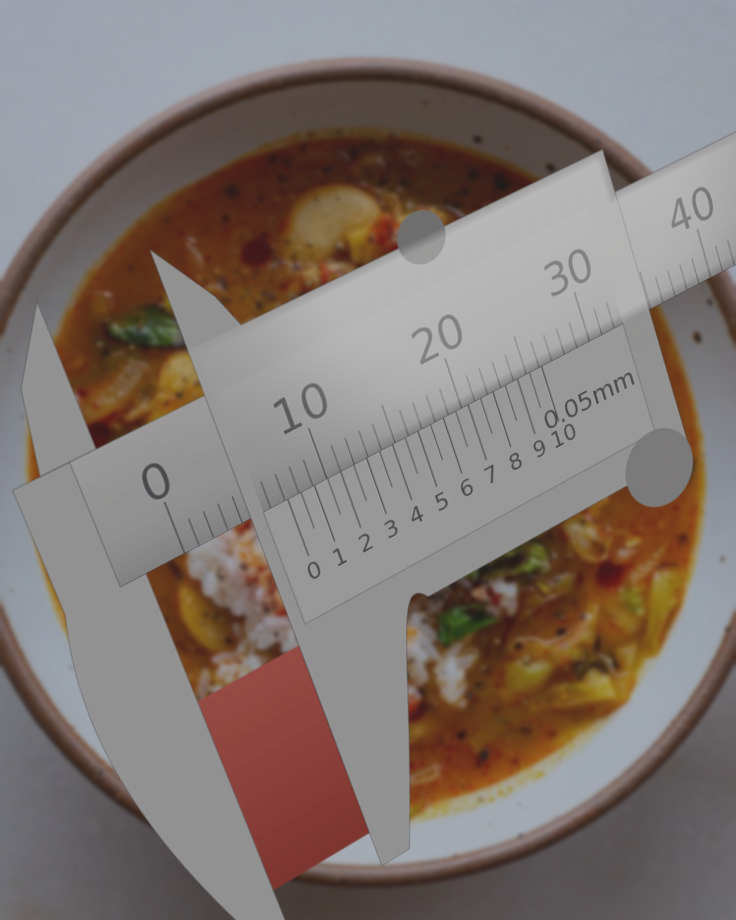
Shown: 7.2 mm
